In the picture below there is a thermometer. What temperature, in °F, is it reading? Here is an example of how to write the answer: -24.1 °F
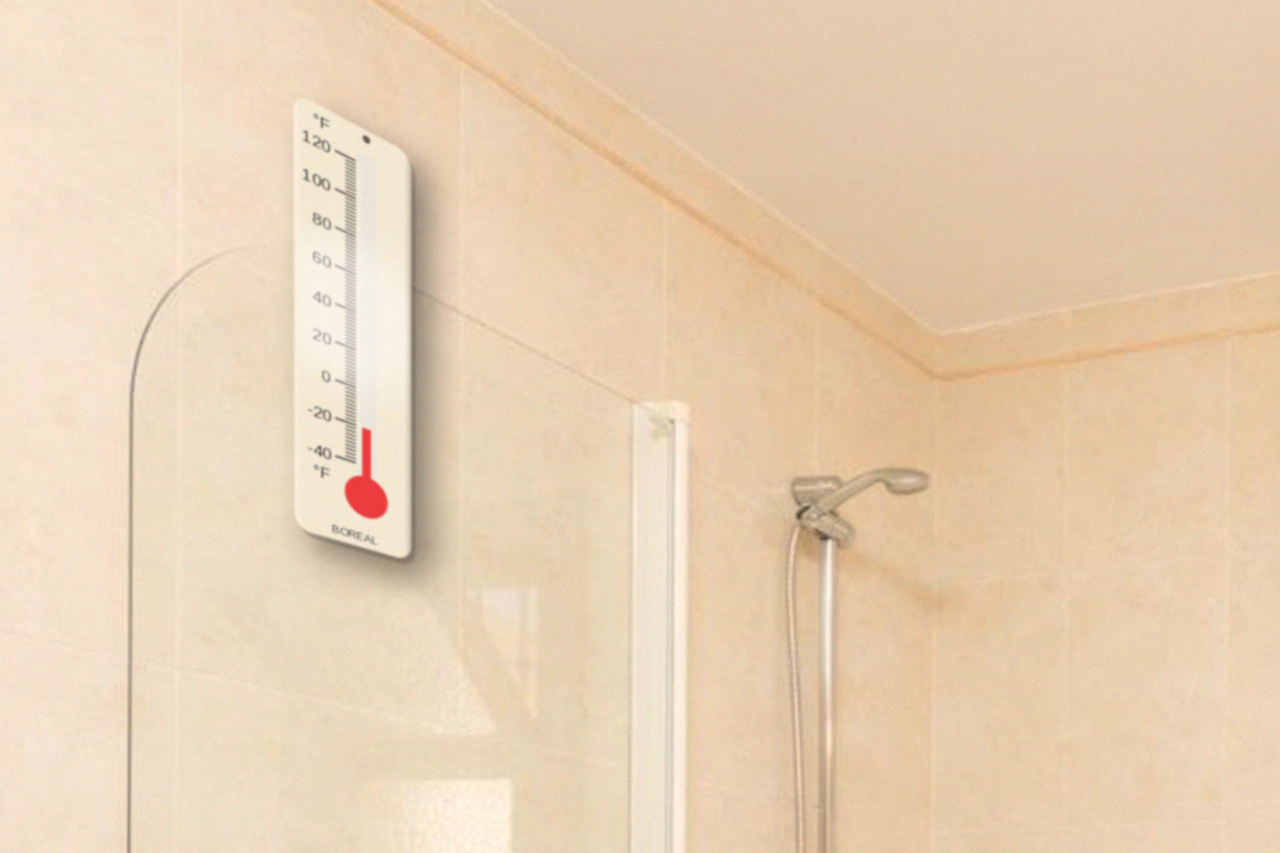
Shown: -20 °F
